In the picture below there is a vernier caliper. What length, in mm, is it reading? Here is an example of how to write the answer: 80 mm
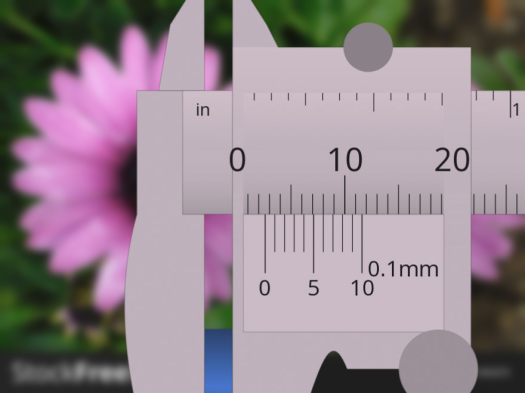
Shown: 2.6 mm
